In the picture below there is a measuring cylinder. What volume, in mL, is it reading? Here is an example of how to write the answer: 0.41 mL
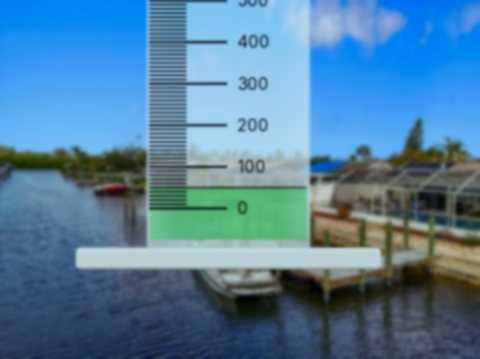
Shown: 50 mL
